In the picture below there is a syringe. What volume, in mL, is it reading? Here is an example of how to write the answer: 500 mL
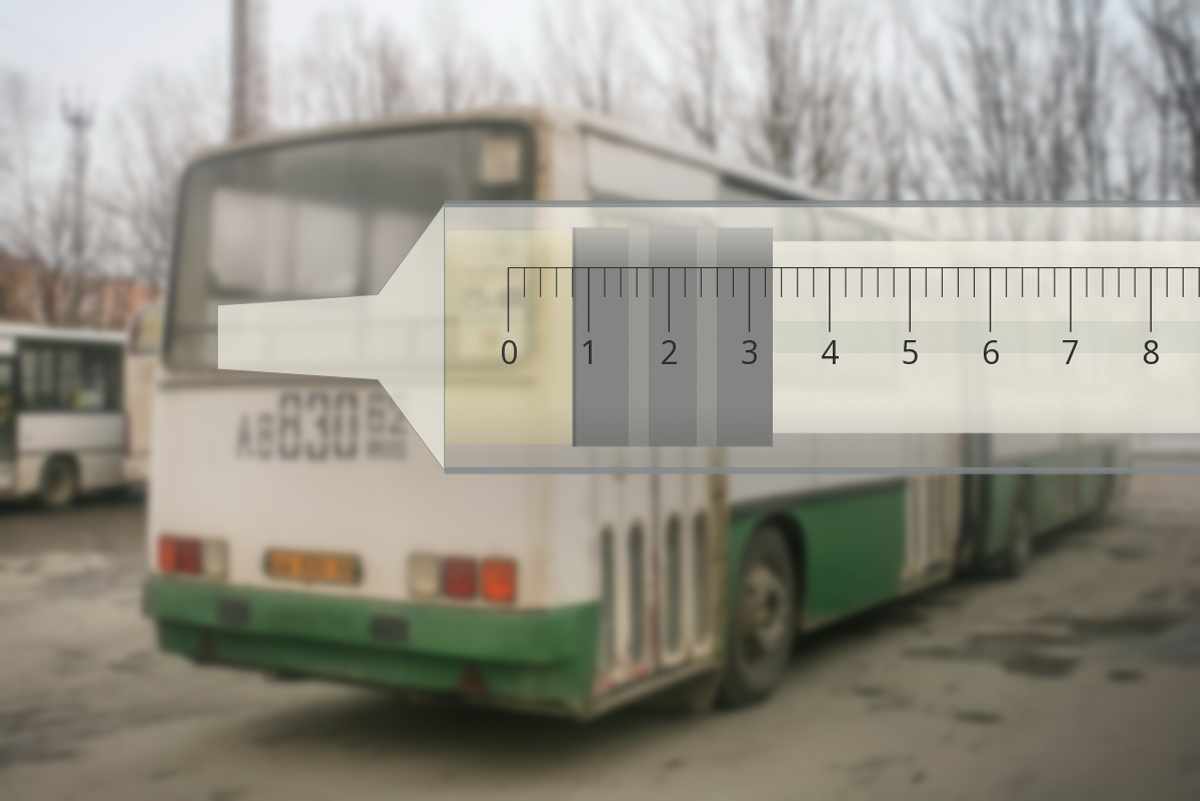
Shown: 0.8 mL
